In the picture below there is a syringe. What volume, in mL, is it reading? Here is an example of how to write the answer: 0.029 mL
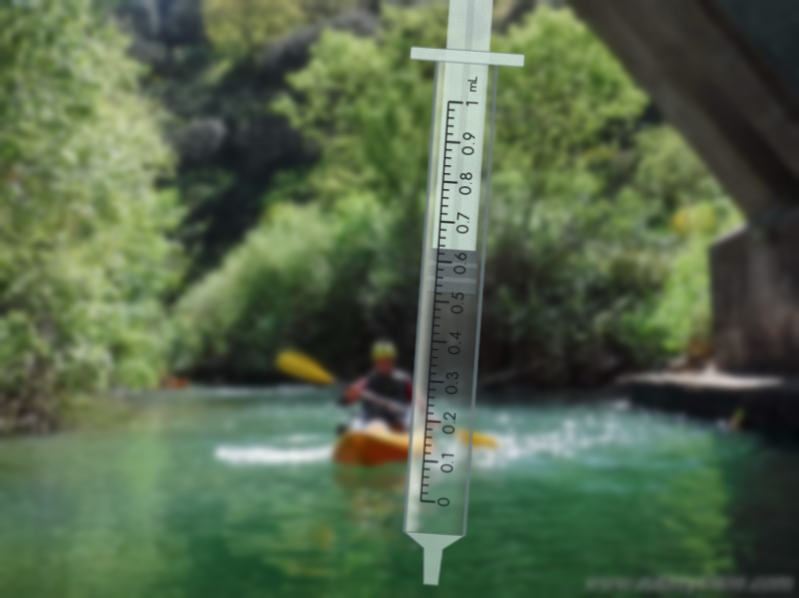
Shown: 0.52 mL
